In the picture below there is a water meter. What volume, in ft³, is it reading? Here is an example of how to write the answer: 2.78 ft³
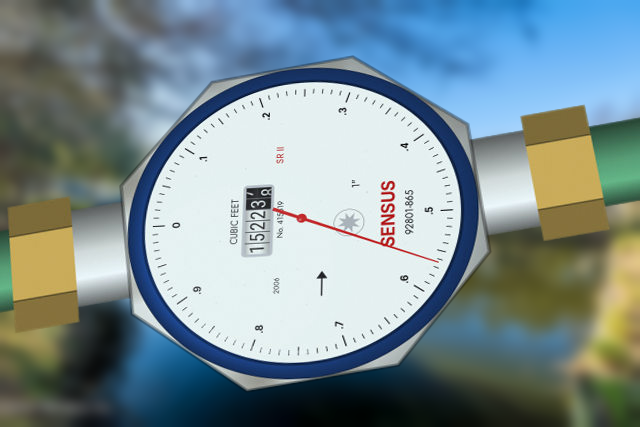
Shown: 152237.56 ft³
